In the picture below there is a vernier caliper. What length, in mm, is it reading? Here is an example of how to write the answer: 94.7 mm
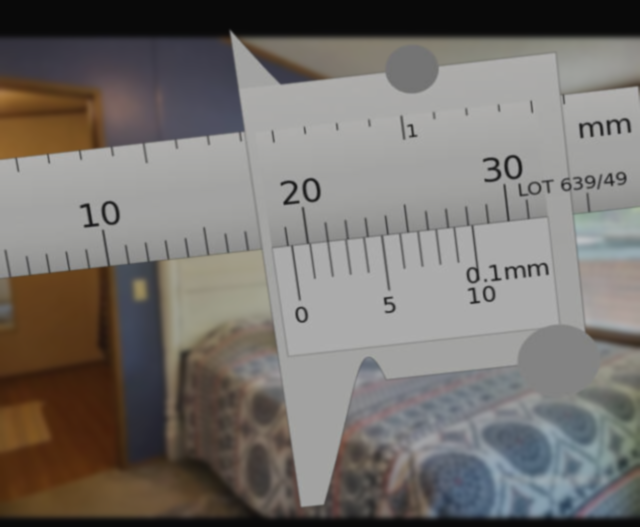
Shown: 19.2 mm
